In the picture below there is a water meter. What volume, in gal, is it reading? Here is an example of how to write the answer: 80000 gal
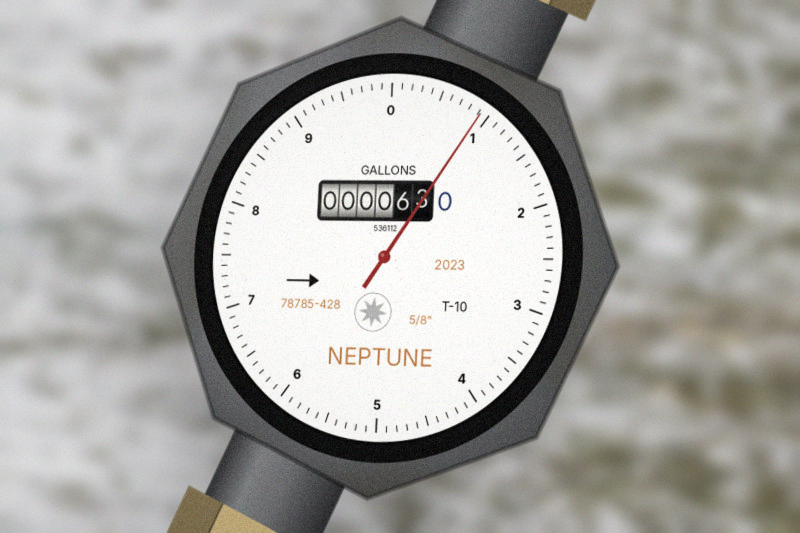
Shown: 630.9 gal
